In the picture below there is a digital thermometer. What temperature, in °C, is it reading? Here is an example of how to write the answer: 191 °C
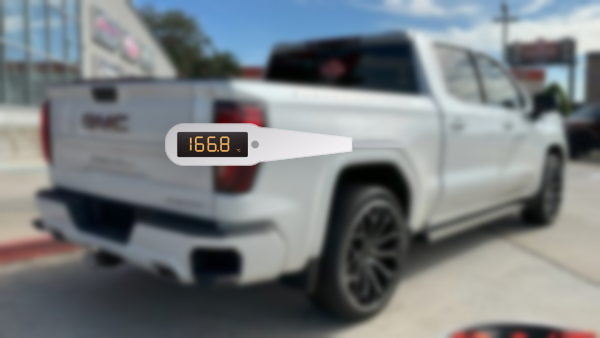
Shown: 166.8 °C
